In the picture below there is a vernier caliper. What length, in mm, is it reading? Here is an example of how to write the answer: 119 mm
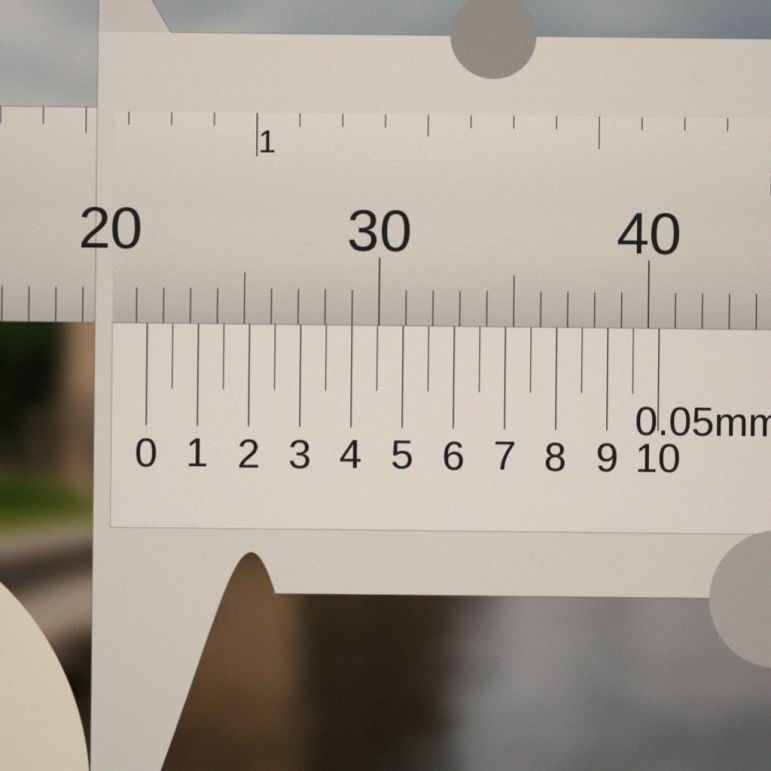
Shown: 21.40 mm
